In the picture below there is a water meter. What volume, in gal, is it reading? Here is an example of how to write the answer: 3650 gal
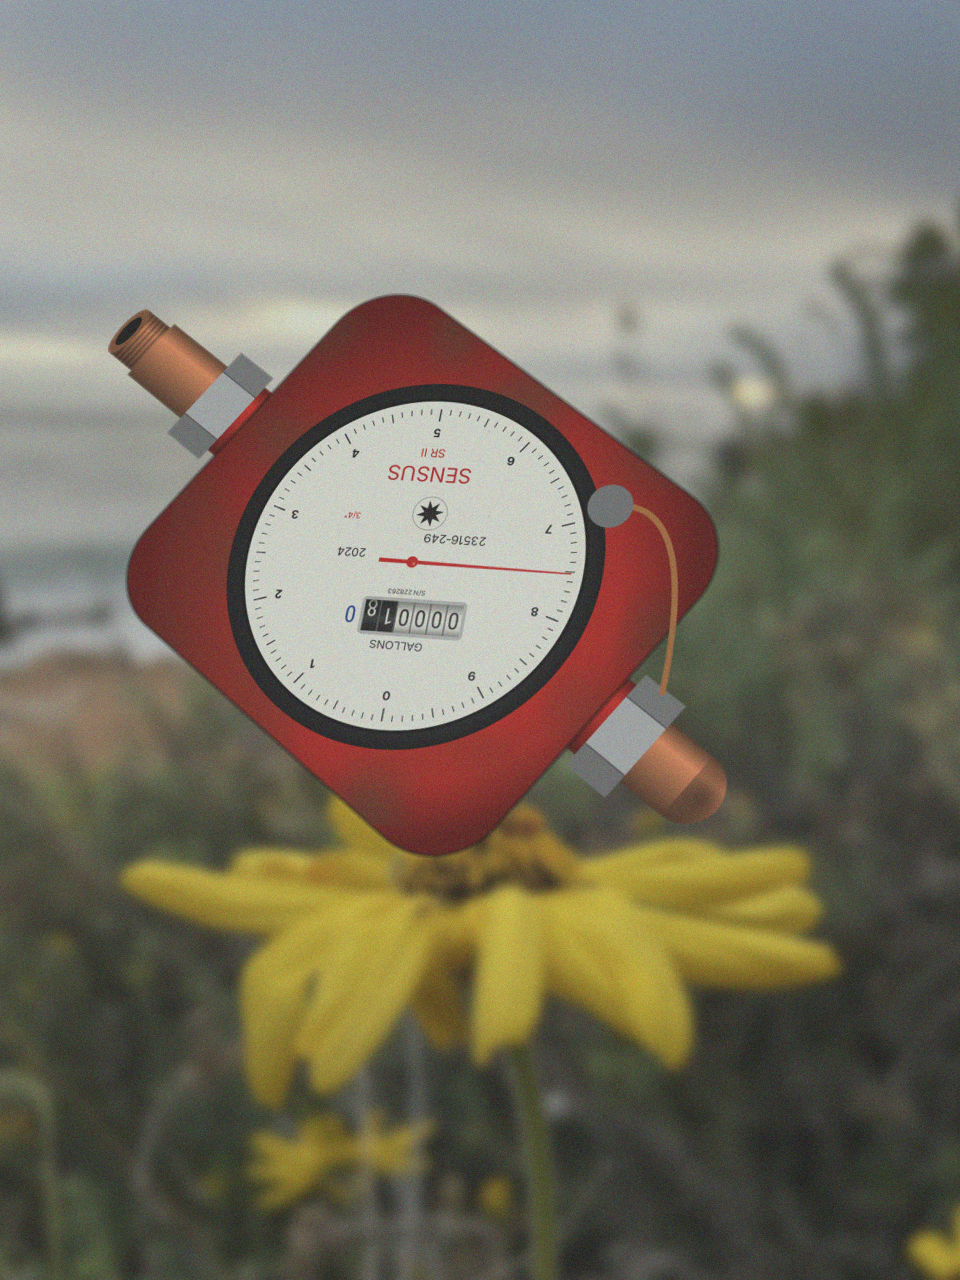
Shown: 177.5 gal
